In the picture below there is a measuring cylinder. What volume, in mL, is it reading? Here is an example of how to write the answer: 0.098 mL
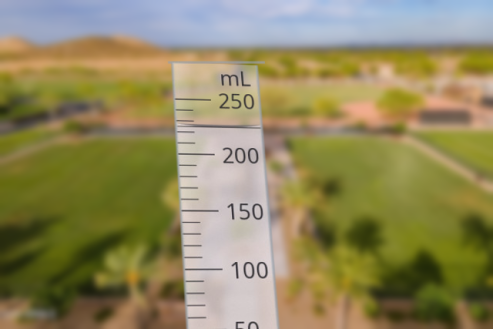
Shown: 225 mL
